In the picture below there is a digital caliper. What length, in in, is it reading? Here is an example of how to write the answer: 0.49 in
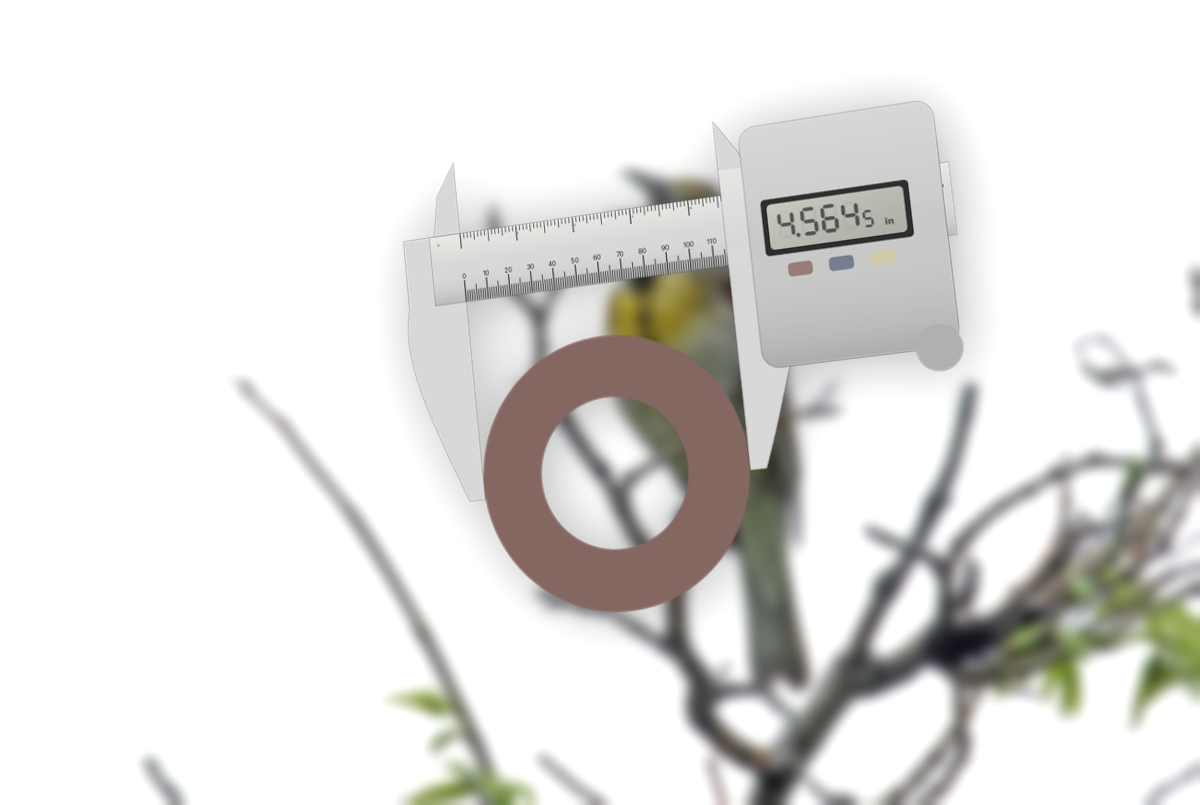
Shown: 4.5645 in
